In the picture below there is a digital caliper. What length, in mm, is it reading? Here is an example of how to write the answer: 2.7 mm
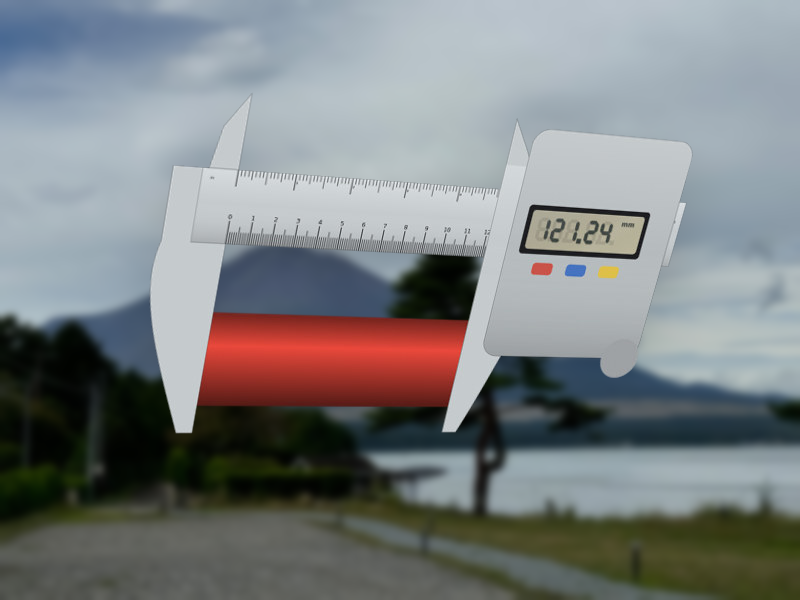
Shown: 121.24 mm
